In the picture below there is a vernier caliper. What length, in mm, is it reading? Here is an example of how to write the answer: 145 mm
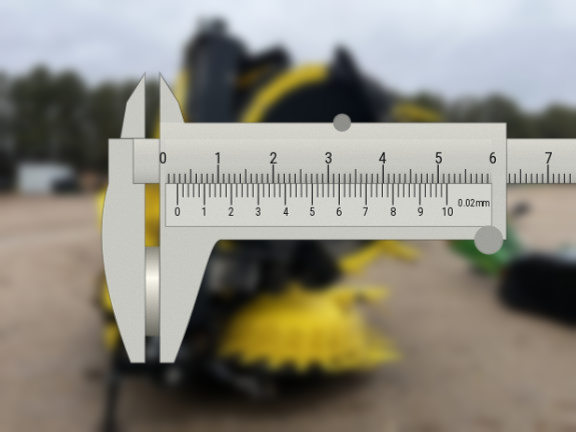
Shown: 2.6 mm
